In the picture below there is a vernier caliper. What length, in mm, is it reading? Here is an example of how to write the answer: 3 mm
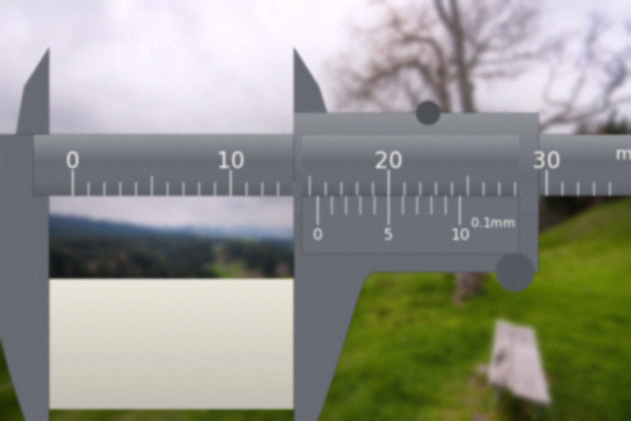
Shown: 15.5 mm
